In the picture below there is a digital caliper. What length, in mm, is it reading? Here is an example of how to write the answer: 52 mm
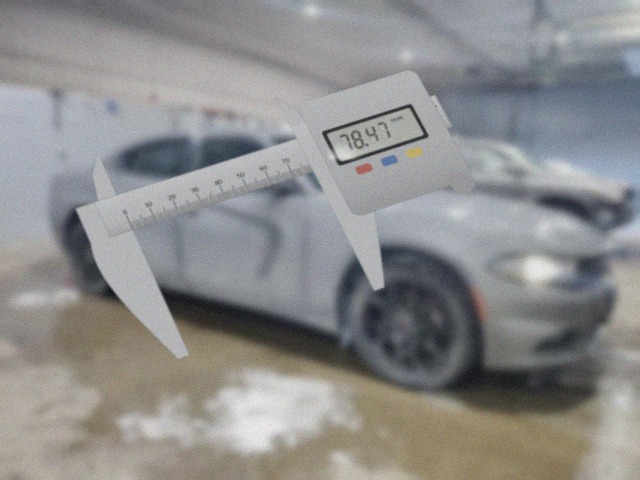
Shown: 78.47 mm
